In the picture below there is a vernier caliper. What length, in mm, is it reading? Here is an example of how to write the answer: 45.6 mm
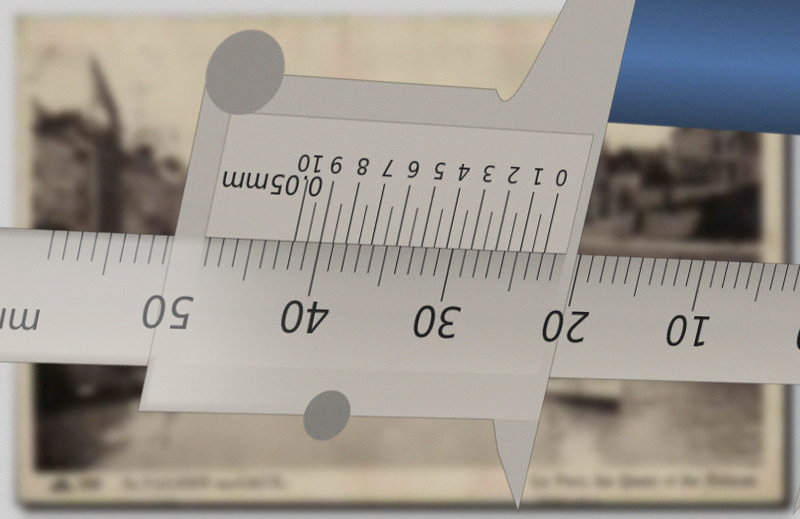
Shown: 22.9 mm
